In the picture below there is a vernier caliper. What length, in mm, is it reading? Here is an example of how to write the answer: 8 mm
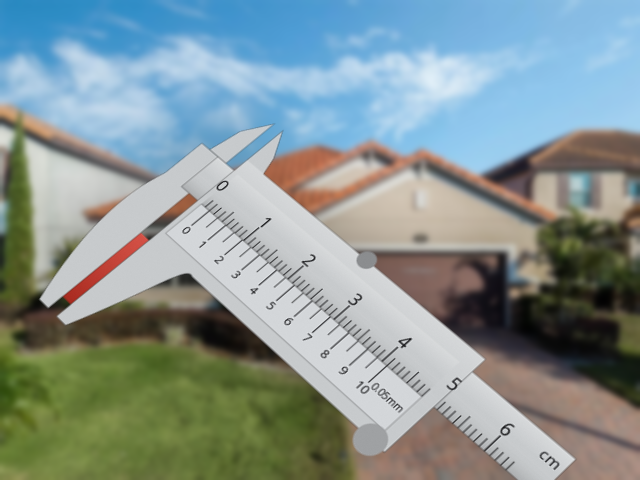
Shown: 2.0 mm
